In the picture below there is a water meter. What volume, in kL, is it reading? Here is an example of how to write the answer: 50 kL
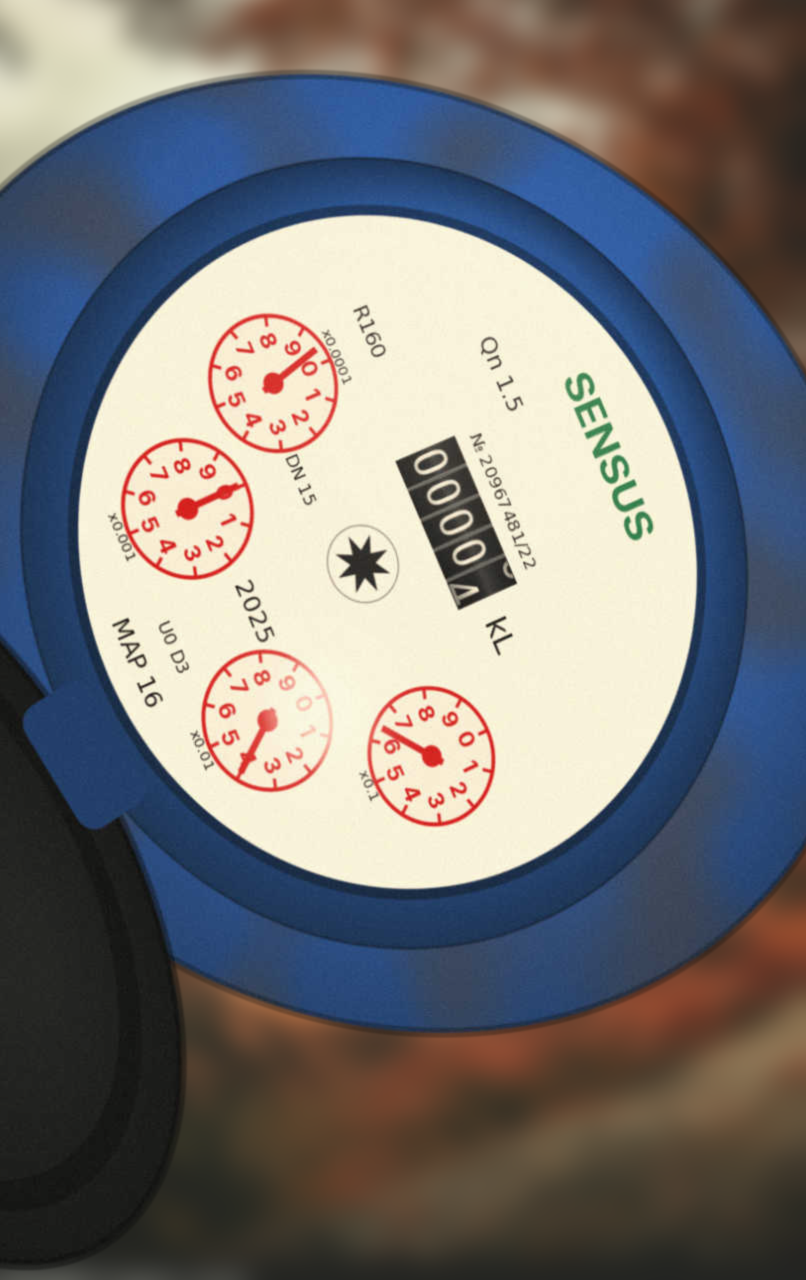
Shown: 3.6399 kL
